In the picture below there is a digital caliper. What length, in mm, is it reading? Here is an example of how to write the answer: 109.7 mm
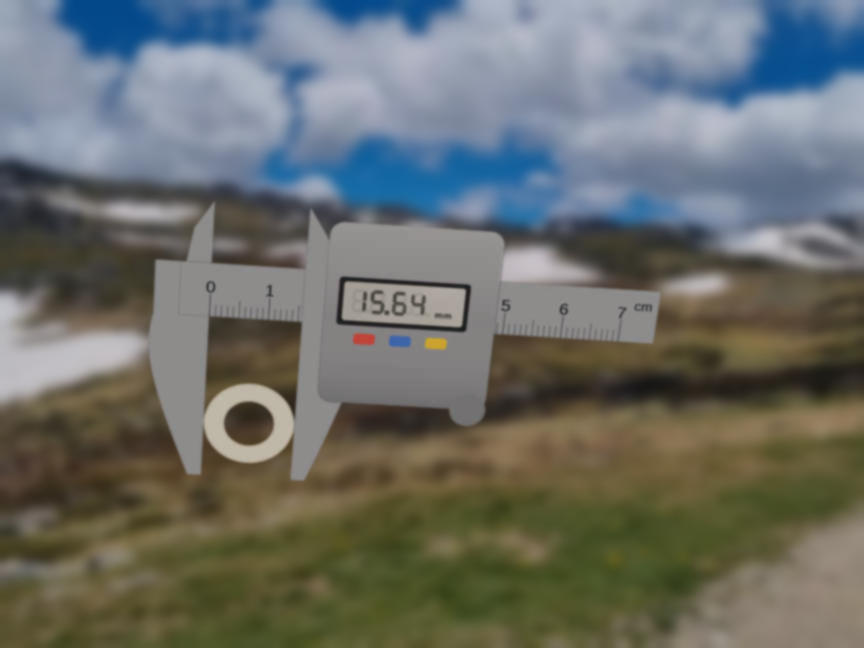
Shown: 15.64 mm
